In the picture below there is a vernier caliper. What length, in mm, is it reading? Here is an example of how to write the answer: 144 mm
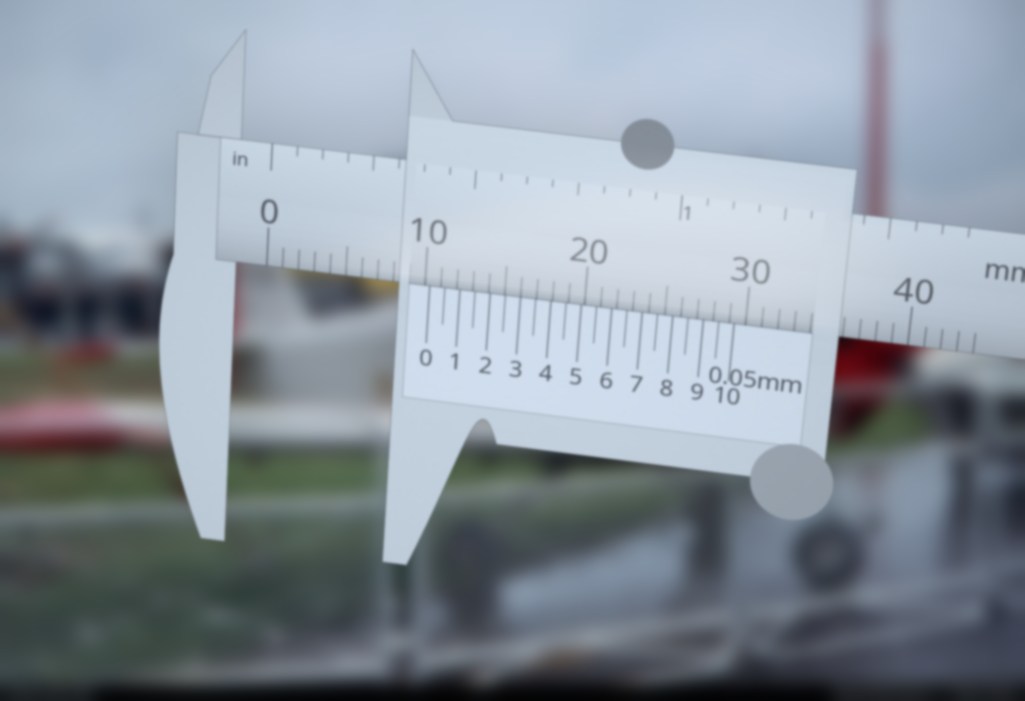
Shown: 10.3 mm
